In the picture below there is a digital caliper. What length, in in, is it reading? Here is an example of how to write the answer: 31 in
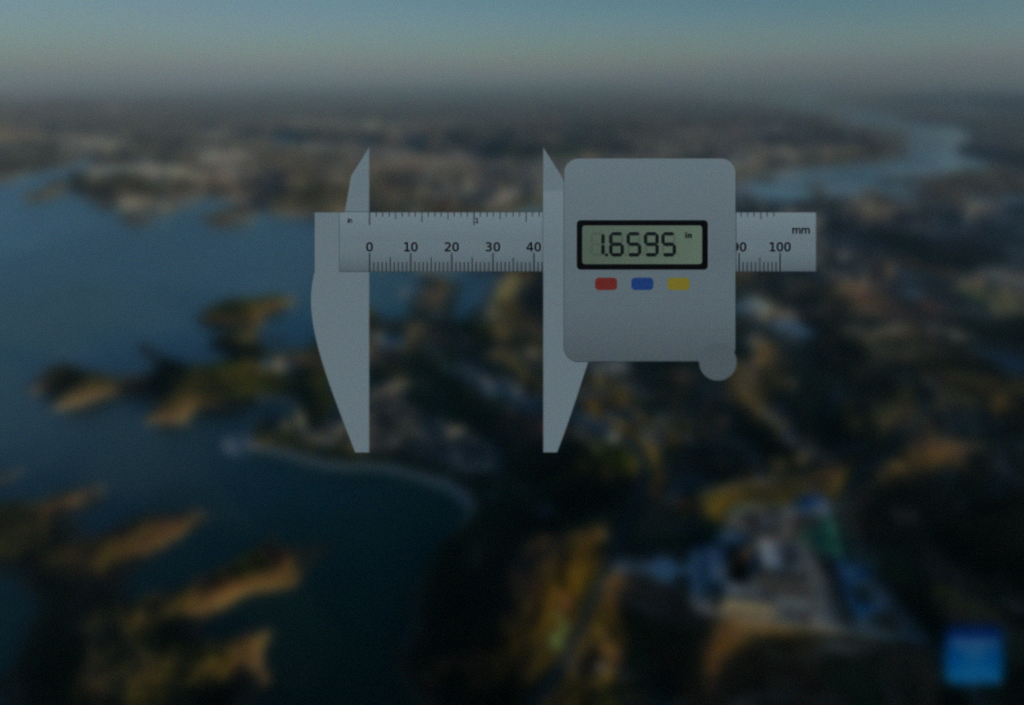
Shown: 1.6595 in
